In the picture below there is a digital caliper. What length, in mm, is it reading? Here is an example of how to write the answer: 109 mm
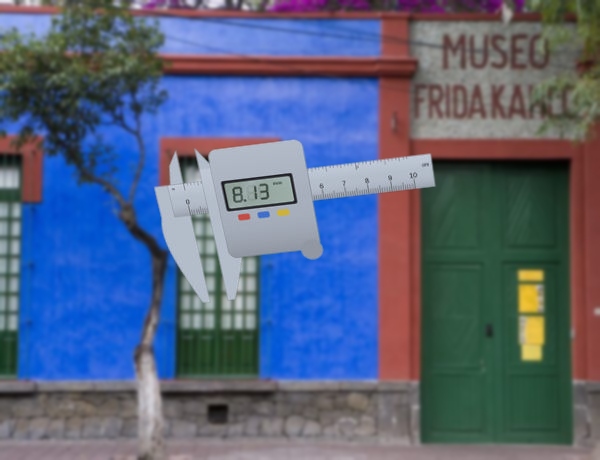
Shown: 8.13 mm
